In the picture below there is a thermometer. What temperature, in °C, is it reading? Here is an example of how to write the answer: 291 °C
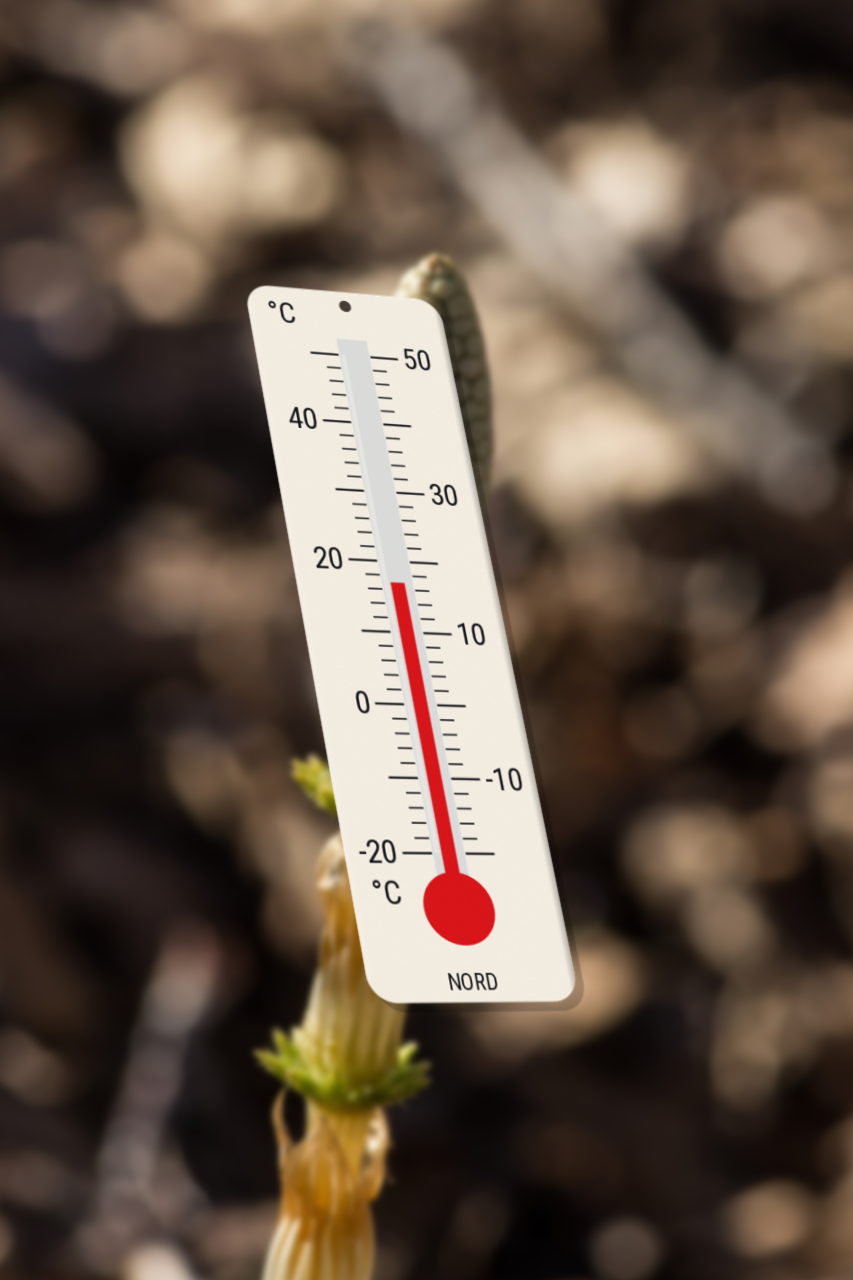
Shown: 17 °C
